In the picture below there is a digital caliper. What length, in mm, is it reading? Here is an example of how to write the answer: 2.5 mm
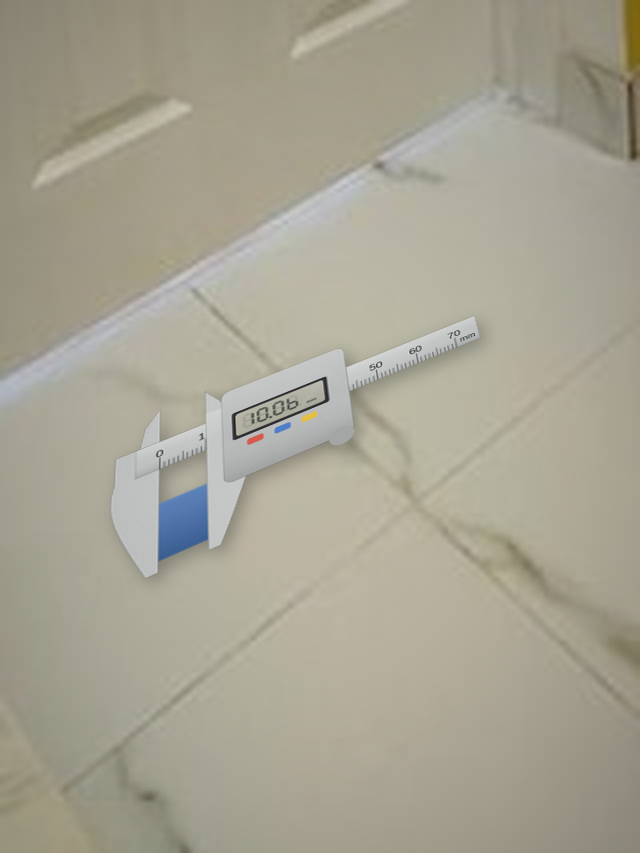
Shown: 10.06 mm
